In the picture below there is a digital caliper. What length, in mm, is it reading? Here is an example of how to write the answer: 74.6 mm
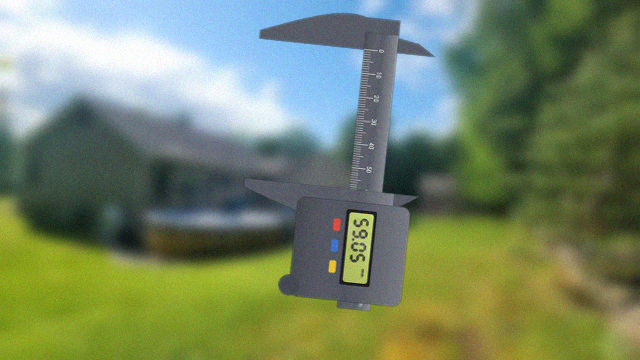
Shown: 59.05 mm
